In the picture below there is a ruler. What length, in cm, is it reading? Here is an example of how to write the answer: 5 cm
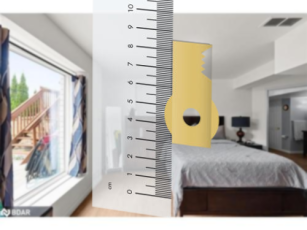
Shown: 5.5 cm
